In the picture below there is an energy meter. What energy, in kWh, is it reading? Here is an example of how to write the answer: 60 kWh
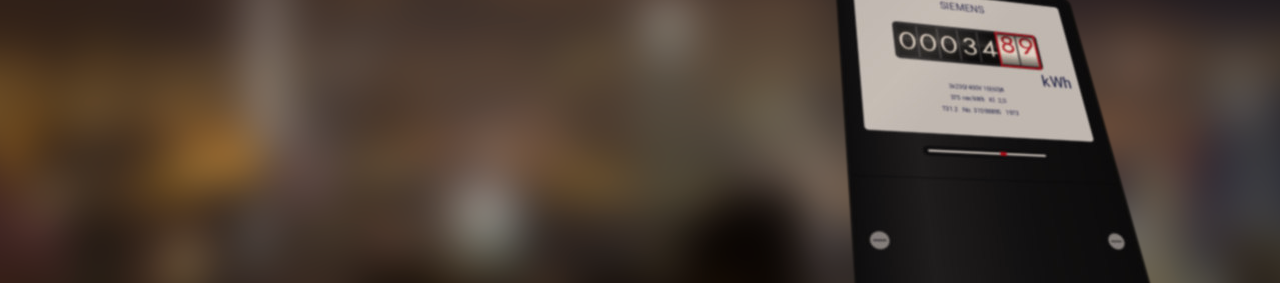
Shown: 34.89 kWh
